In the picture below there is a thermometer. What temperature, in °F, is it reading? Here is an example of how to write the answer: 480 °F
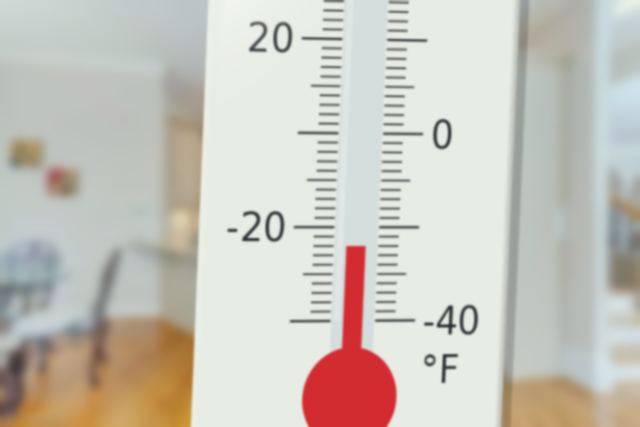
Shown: -24 °F
